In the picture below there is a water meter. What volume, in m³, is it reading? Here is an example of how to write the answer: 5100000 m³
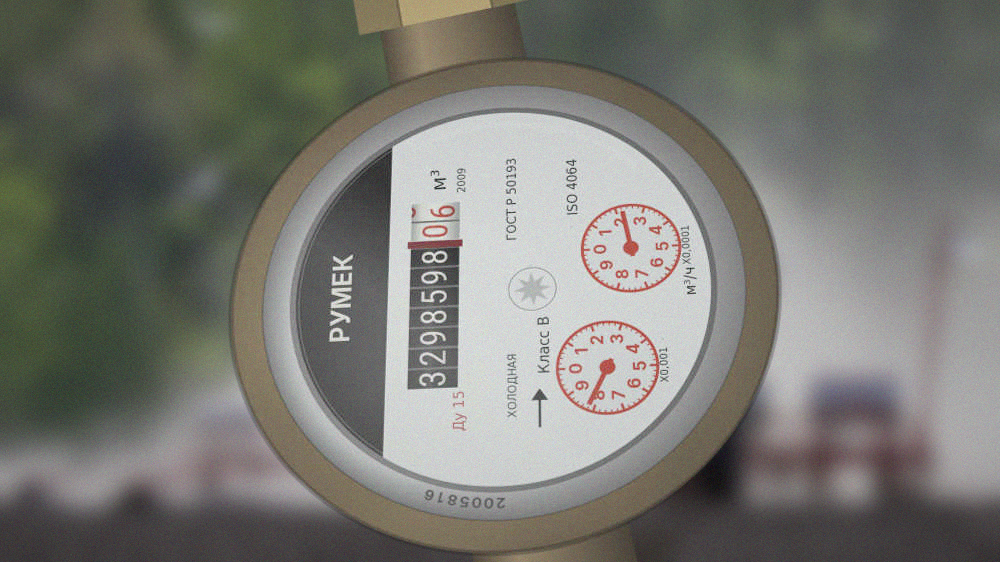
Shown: 3298598.0582 m³
